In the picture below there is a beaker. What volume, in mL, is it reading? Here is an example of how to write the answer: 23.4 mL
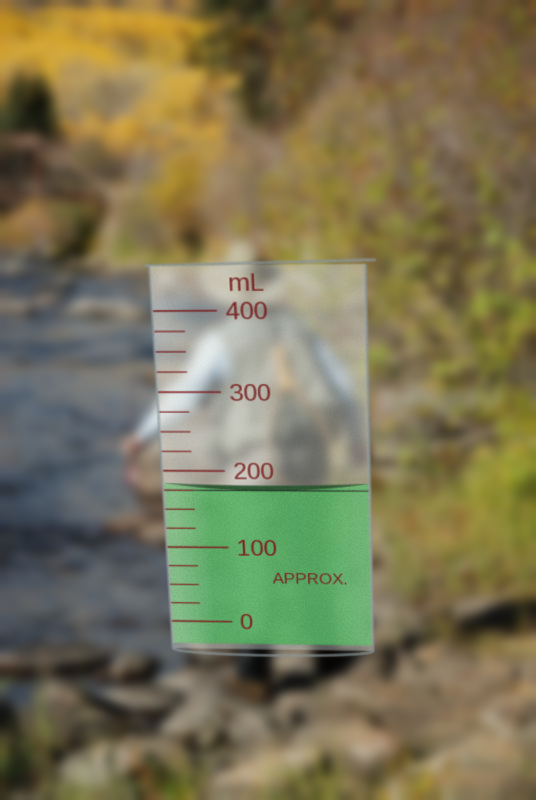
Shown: 175 mL
